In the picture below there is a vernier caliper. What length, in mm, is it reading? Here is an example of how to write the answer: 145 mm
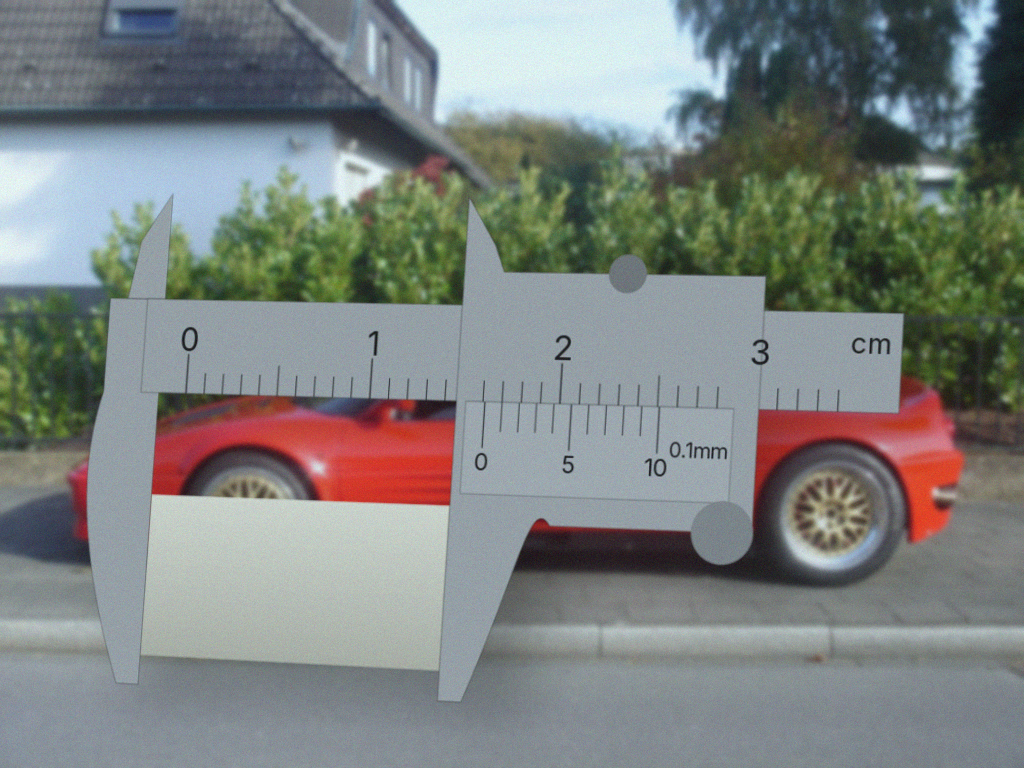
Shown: 16.1 mm
